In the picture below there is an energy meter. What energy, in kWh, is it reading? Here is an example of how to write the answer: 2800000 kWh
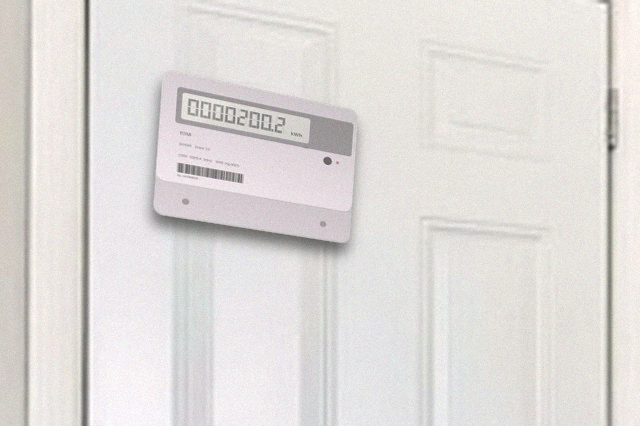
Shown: 200.2 kWh
